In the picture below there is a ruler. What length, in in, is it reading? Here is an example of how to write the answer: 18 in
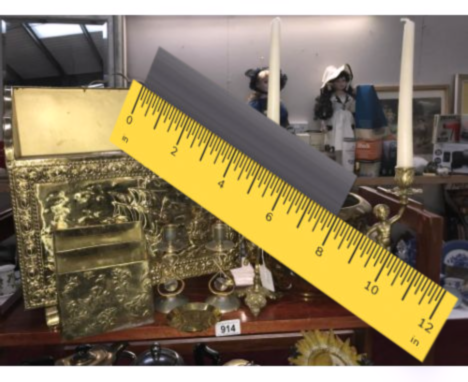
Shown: 8 in
